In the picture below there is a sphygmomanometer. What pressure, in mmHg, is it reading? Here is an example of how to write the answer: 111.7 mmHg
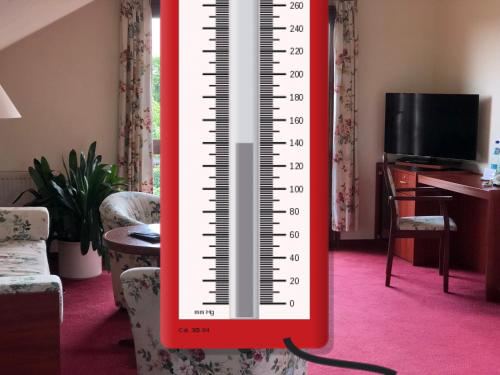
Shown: 140 mmHg
